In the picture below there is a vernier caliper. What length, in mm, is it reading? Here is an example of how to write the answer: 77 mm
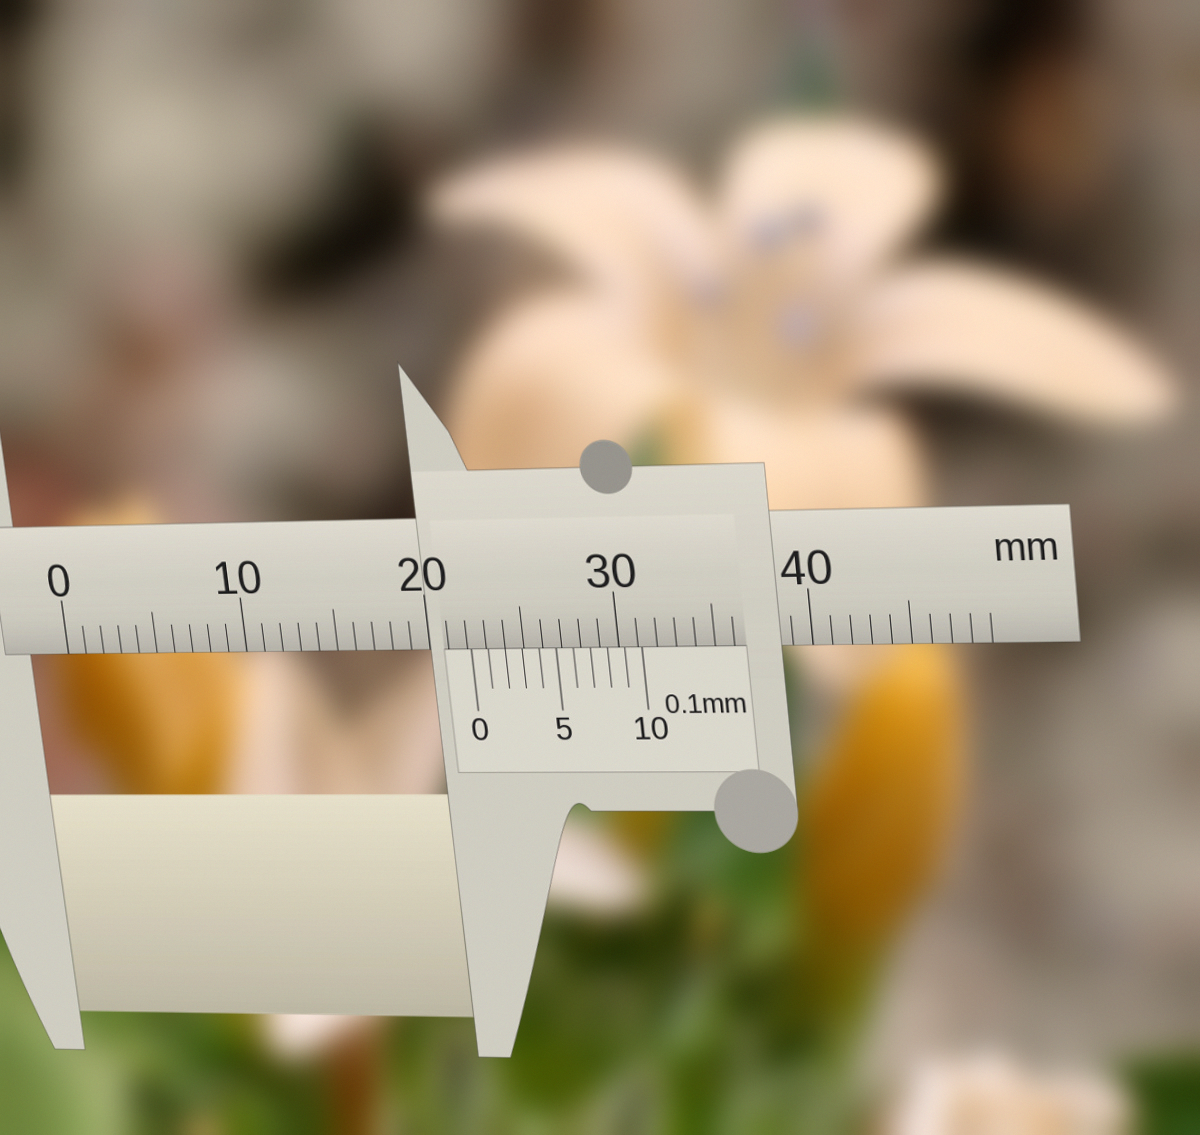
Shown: 22.2 mm
